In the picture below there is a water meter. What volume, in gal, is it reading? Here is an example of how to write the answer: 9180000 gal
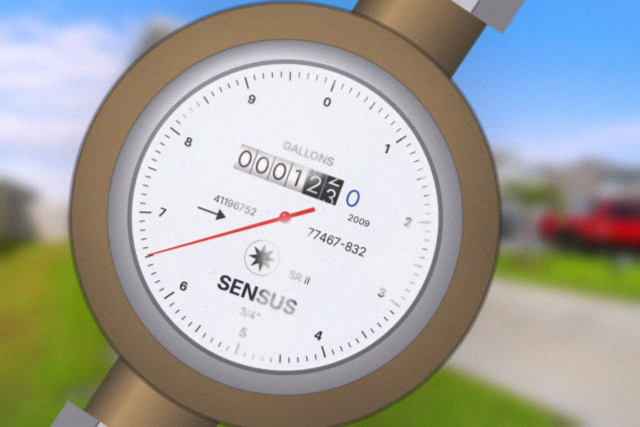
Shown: 1226.5 gal
